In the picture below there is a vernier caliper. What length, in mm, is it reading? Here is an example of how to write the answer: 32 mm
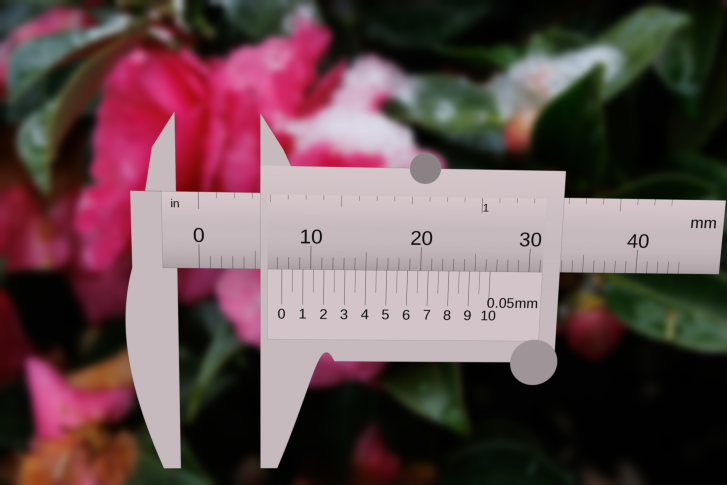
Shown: 7.4 mm
